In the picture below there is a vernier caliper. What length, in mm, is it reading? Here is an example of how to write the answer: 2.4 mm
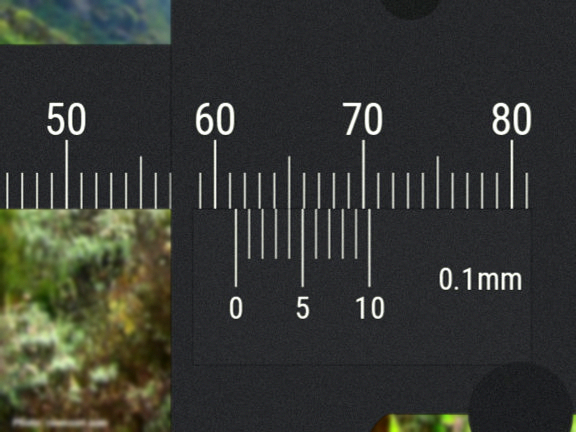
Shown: 61.4 mm
